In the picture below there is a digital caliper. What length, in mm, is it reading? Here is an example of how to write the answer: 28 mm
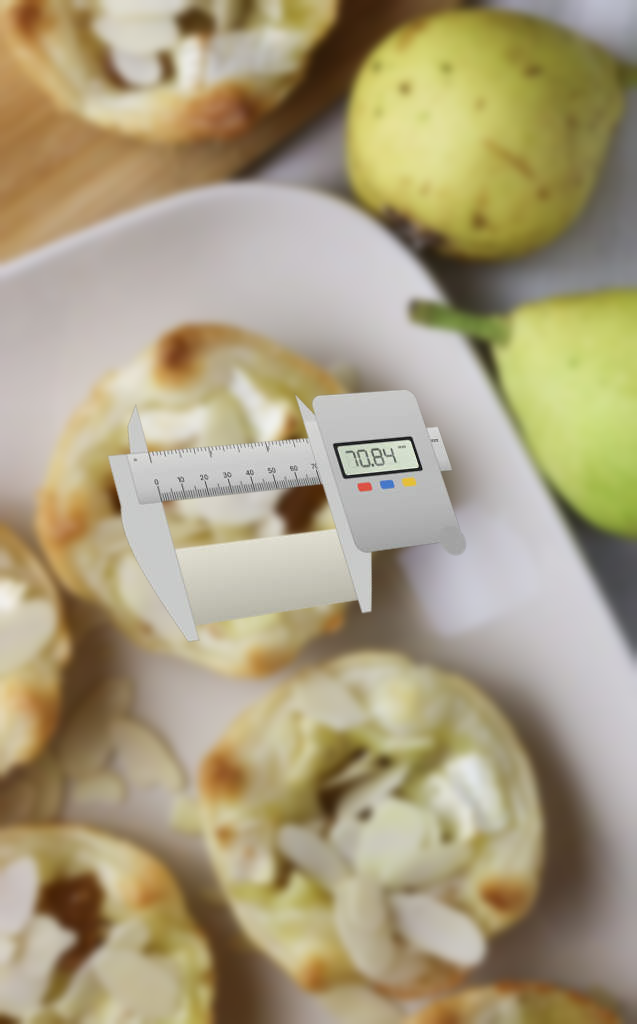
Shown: 70.84 mm
